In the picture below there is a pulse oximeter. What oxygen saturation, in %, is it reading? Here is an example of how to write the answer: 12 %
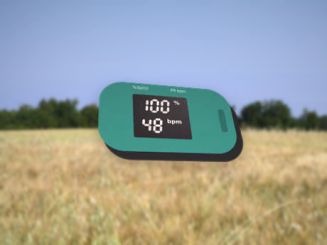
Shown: 100 %
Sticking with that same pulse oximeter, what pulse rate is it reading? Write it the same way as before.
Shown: 48 bpm
